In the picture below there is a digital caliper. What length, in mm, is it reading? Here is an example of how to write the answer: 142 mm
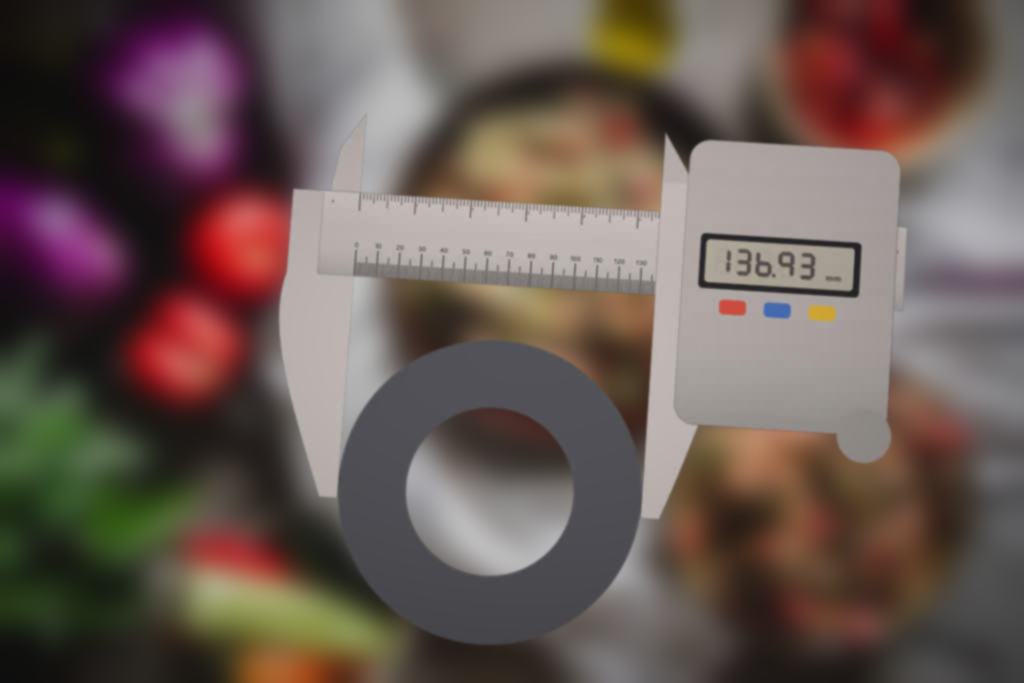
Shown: 136.93 mm
